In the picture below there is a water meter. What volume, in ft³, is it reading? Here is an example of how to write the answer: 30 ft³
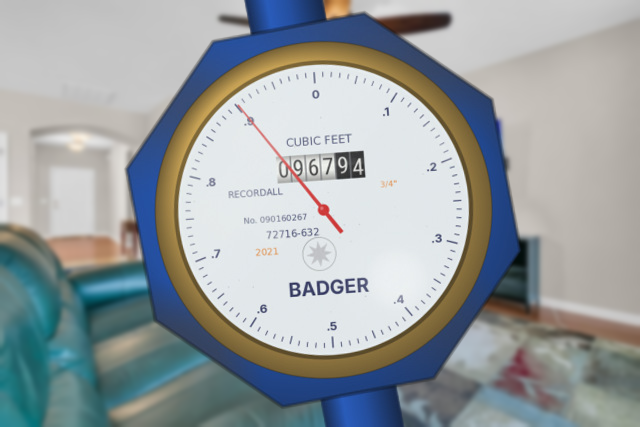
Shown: 96793.90 ft³
